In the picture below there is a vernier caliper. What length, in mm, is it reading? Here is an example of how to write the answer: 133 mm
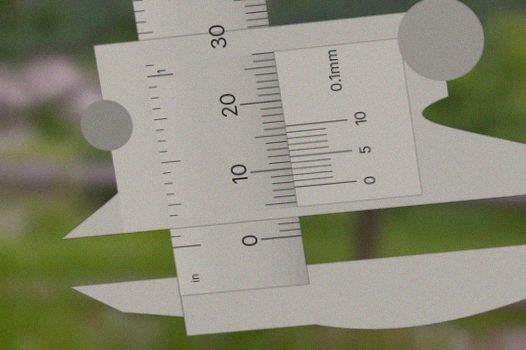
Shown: 7.2 mm
